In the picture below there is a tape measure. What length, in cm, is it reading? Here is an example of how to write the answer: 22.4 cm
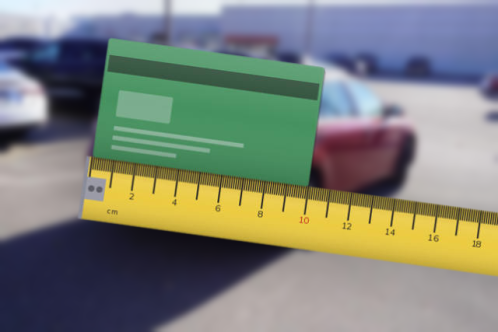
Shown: 10 cm
